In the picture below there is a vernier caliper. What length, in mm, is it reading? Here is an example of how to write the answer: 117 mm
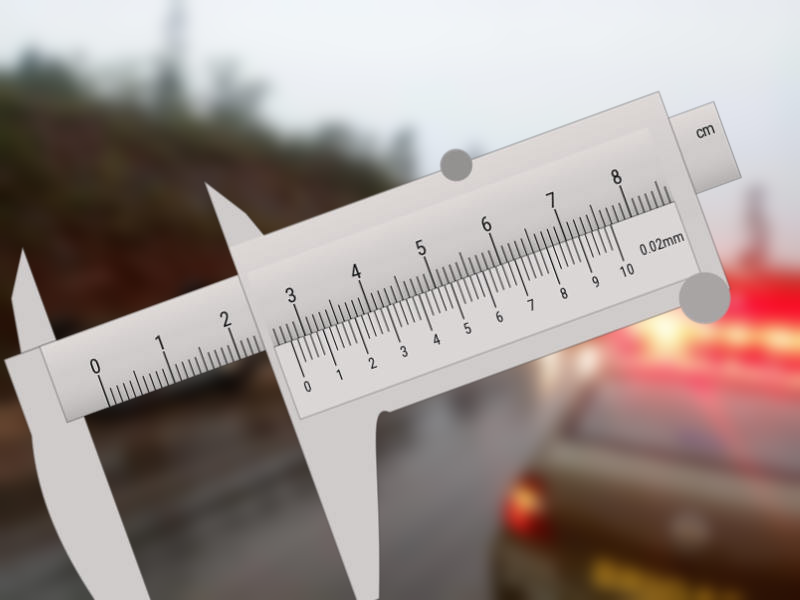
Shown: 27.8 mm
